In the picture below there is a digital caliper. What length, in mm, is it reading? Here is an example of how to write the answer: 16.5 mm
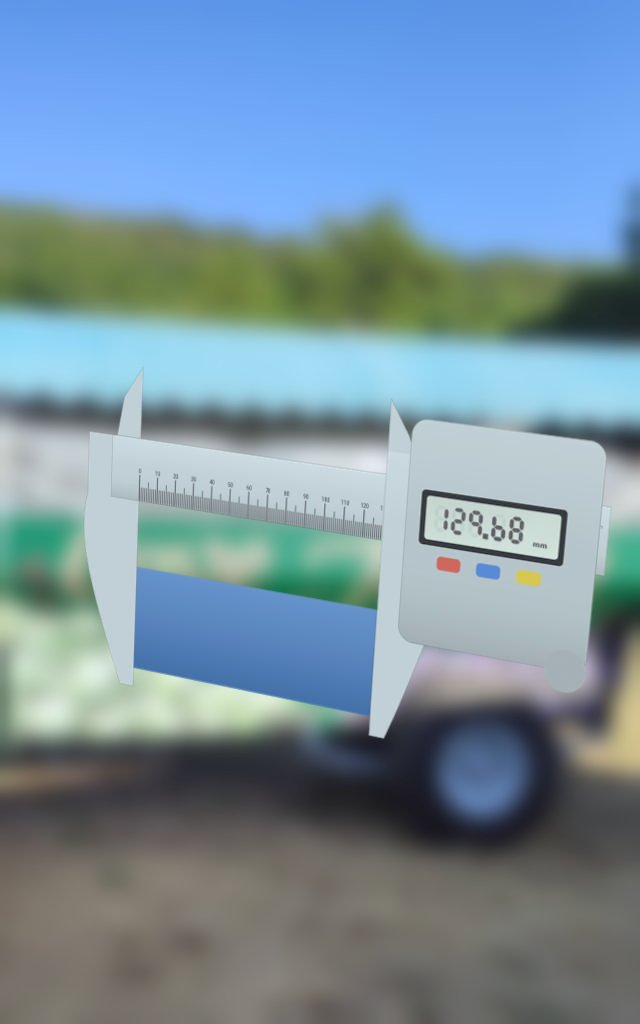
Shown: 129.68 mm
